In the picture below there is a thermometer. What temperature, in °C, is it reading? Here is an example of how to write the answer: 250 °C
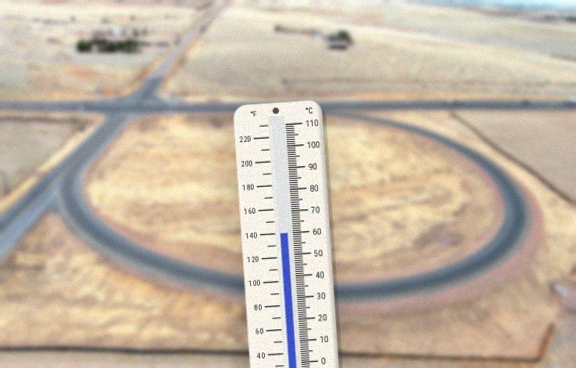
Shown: 60 °C
